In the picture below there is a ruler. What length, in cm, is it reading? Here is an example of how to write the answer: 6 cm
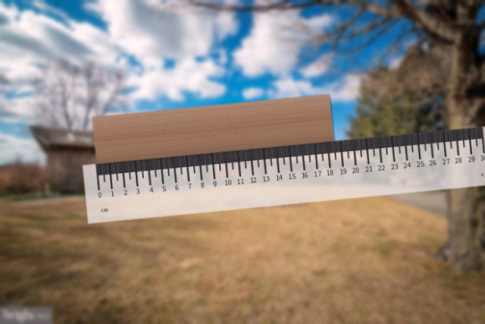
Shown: 18.5 cm
